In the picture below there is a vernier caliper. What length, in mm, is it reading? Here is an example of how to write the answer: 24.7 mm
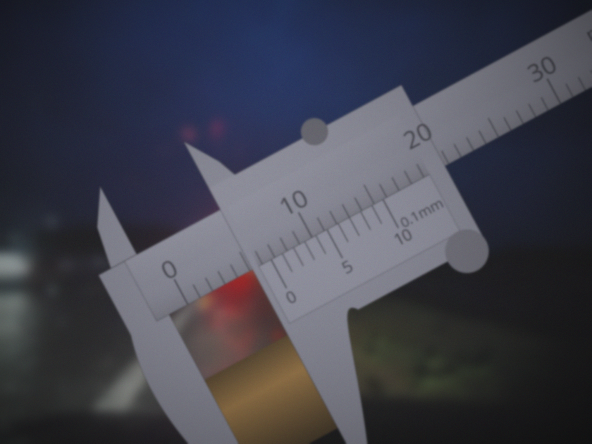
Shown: 6.7 mm
